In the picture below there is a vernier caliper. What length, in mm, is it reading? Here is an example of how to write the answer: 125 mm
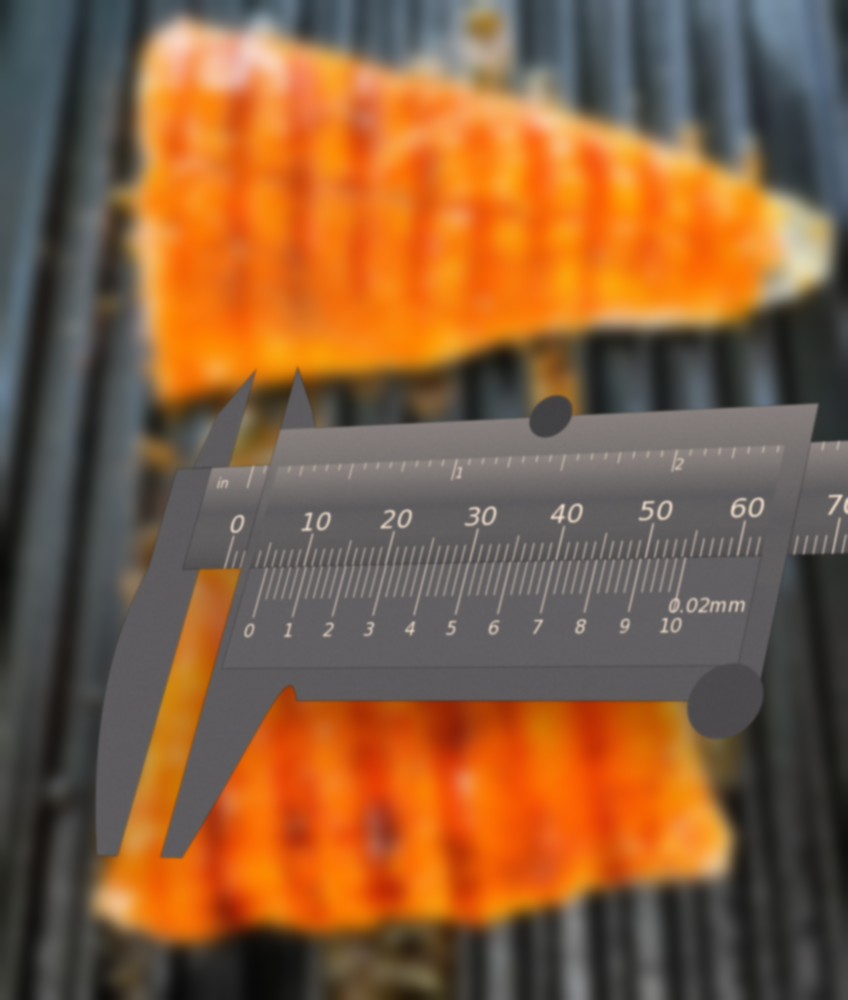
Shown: 5.4 mm
